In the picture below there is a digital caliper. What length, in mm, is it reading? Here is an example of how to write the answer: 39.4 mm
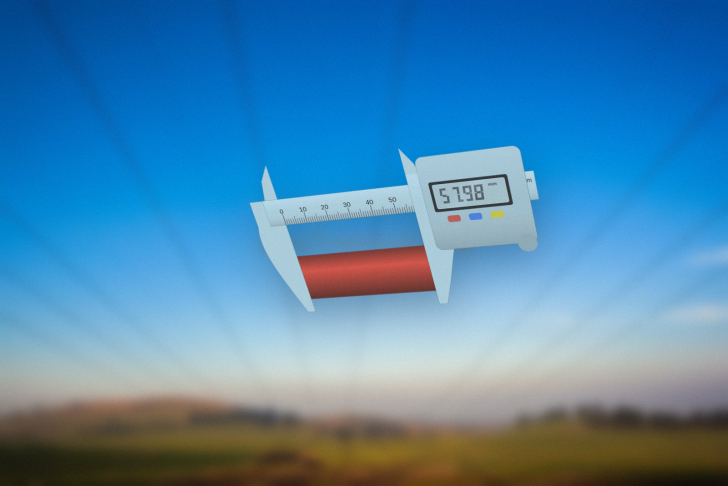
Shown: 57.98 mm
